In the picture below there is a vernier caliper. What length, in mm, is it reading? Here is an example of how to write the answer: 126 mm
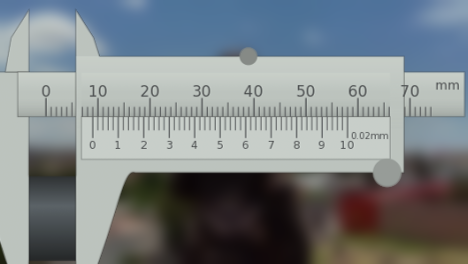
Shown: 9.0 mm
